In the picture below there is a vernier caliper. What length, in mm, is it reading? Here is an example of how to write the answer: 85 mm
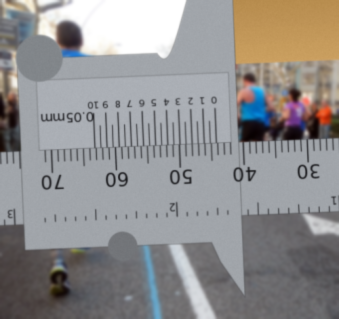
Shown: 44.2 mm
